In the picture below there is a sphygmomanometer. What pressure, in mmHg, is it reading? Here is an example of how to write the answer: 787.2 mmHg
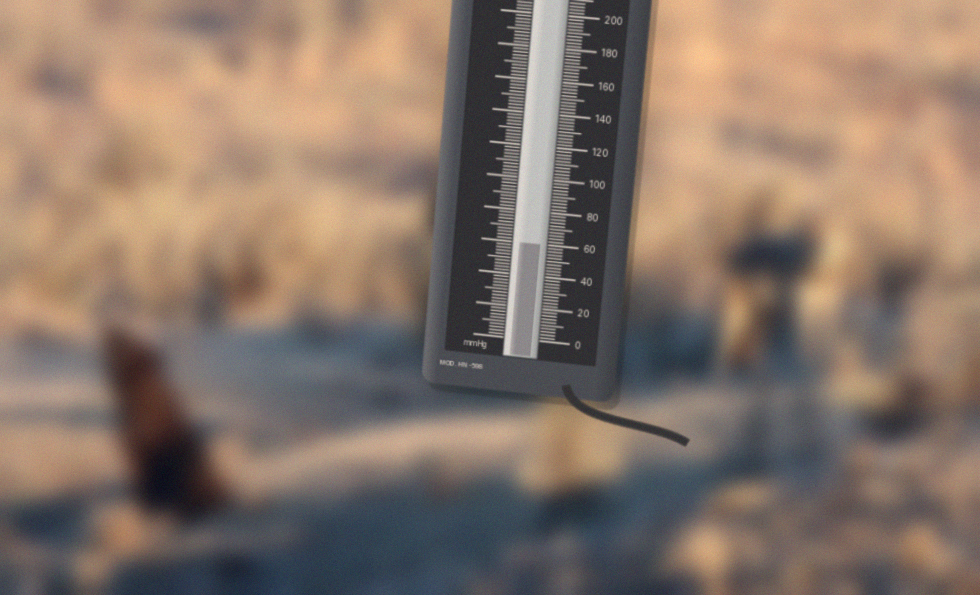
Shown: 60 mmHg
